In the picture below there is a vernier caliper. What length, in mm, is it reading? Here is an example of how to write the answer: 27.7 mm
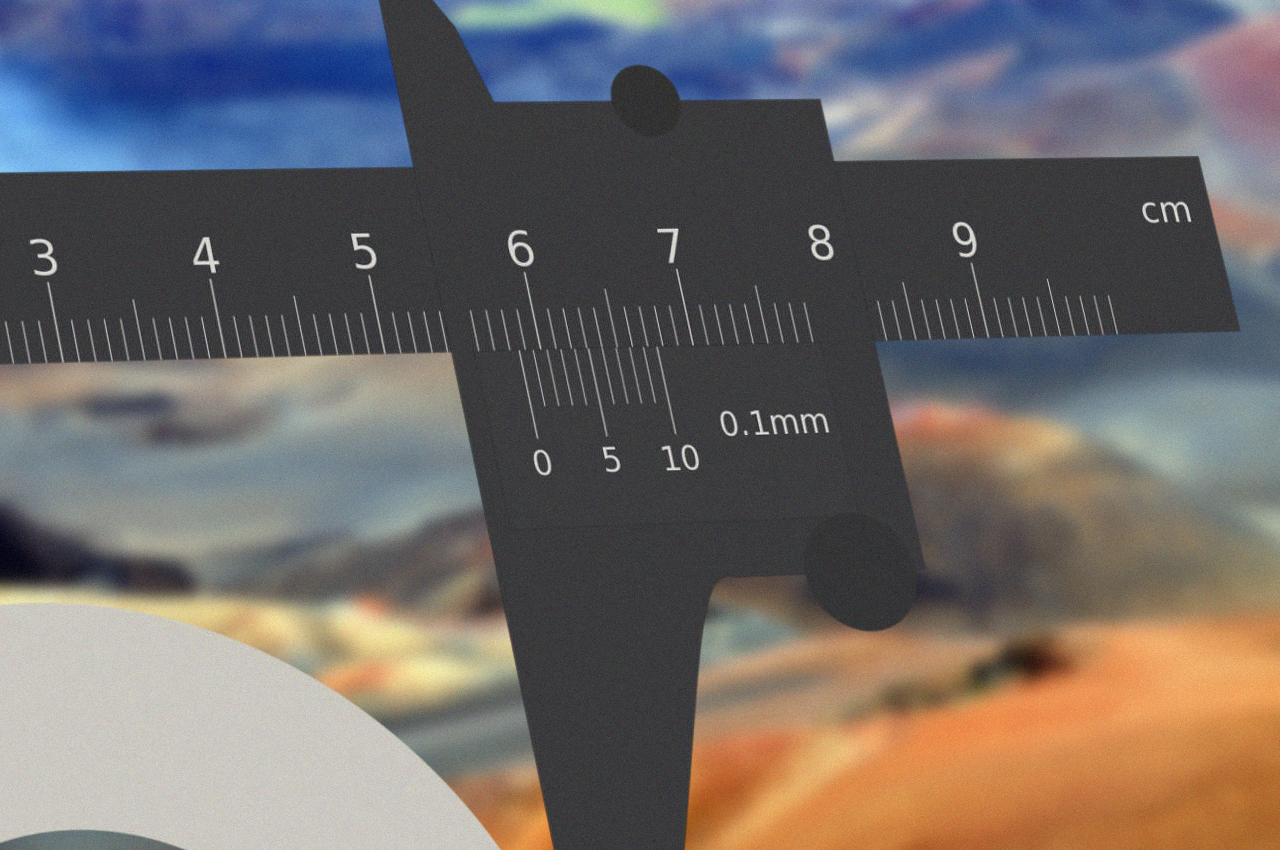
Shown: 58.6 mm
